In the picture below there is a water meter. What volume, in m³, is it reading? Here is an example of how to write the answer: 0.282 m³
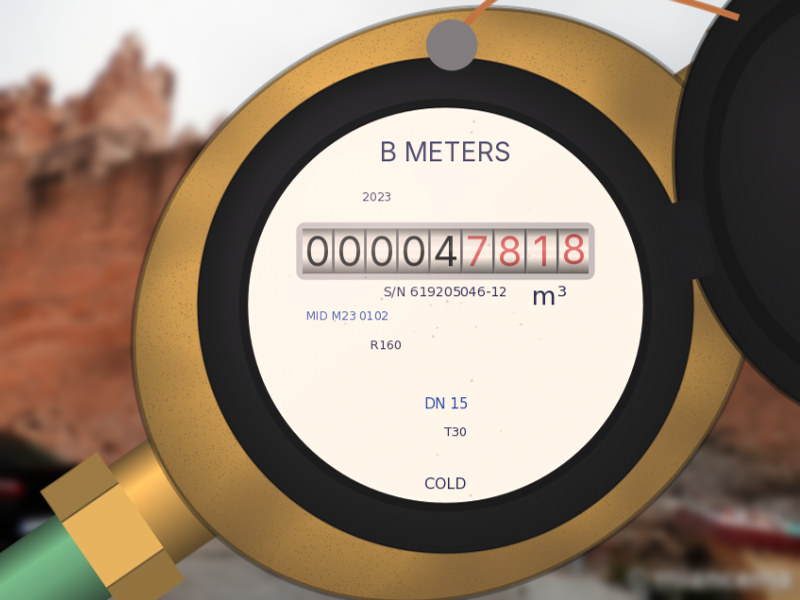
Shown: 4.7818 m³
